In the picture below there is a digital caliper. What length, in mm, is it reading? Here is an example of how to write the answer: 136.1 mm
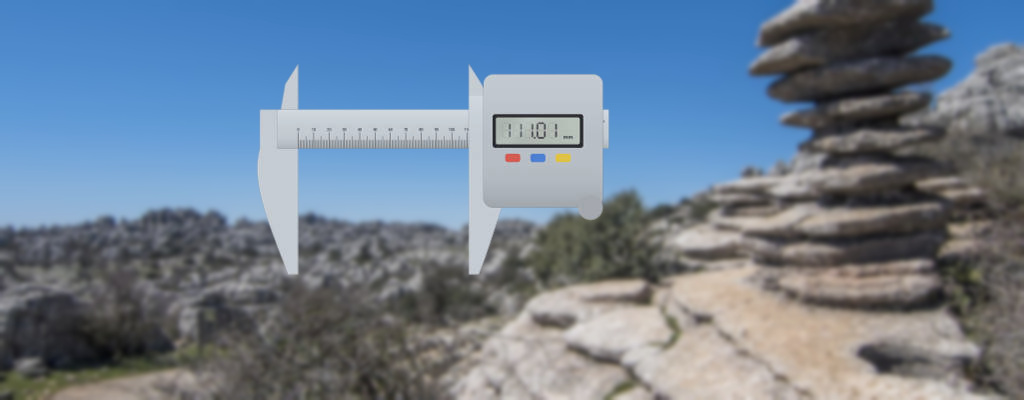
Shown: 111.01 mm
